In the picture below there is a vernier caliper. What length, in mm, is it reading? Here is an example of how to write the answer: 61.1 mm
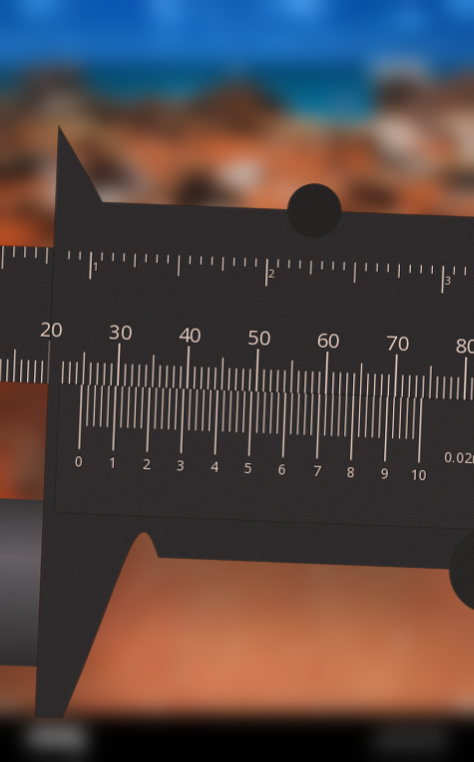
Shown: 24.8 mm
